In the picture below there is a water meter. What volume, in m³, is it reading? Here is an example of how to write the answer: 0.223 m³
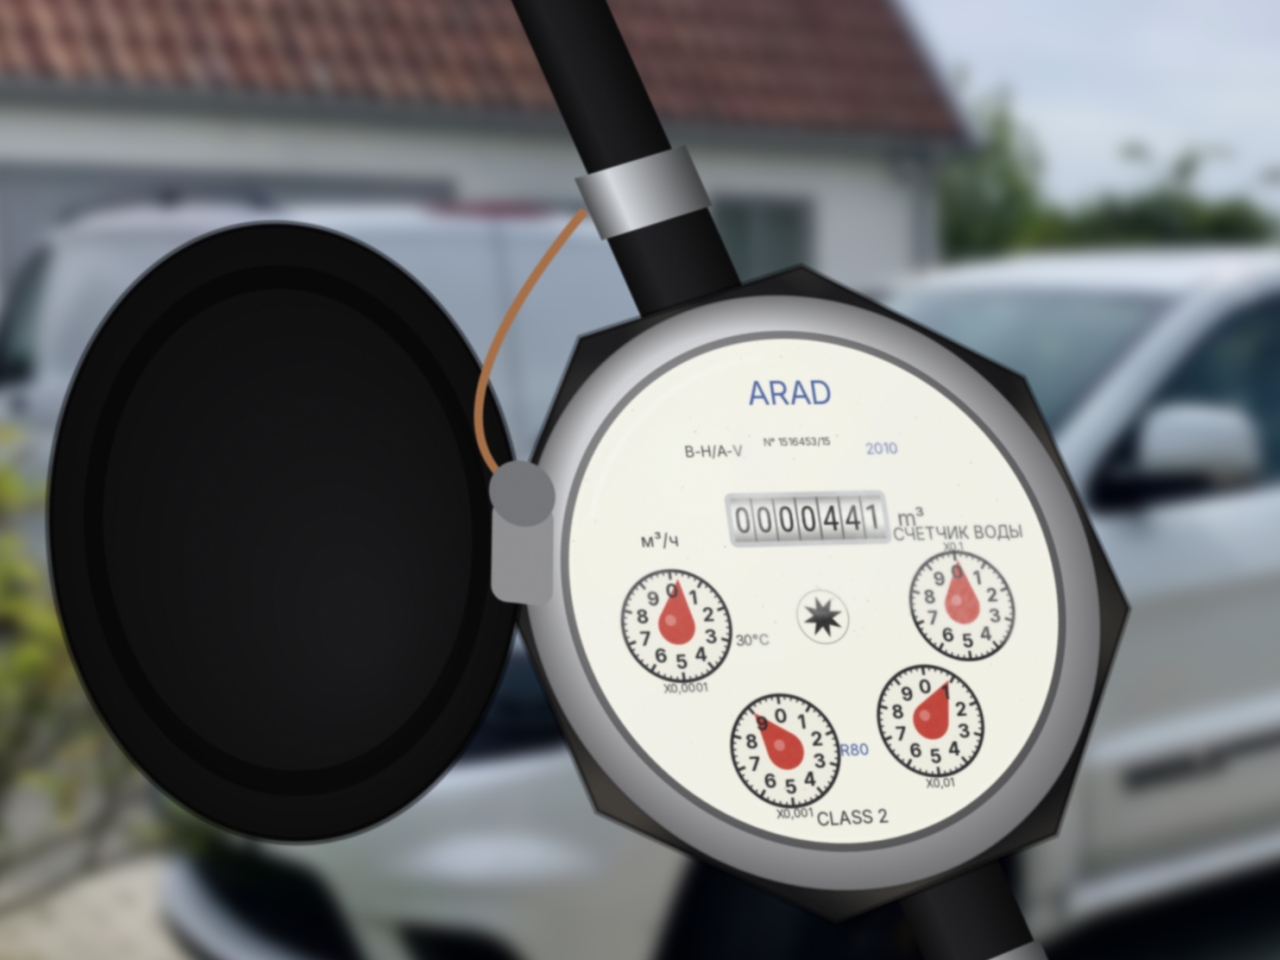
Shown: 441.0090 m³
